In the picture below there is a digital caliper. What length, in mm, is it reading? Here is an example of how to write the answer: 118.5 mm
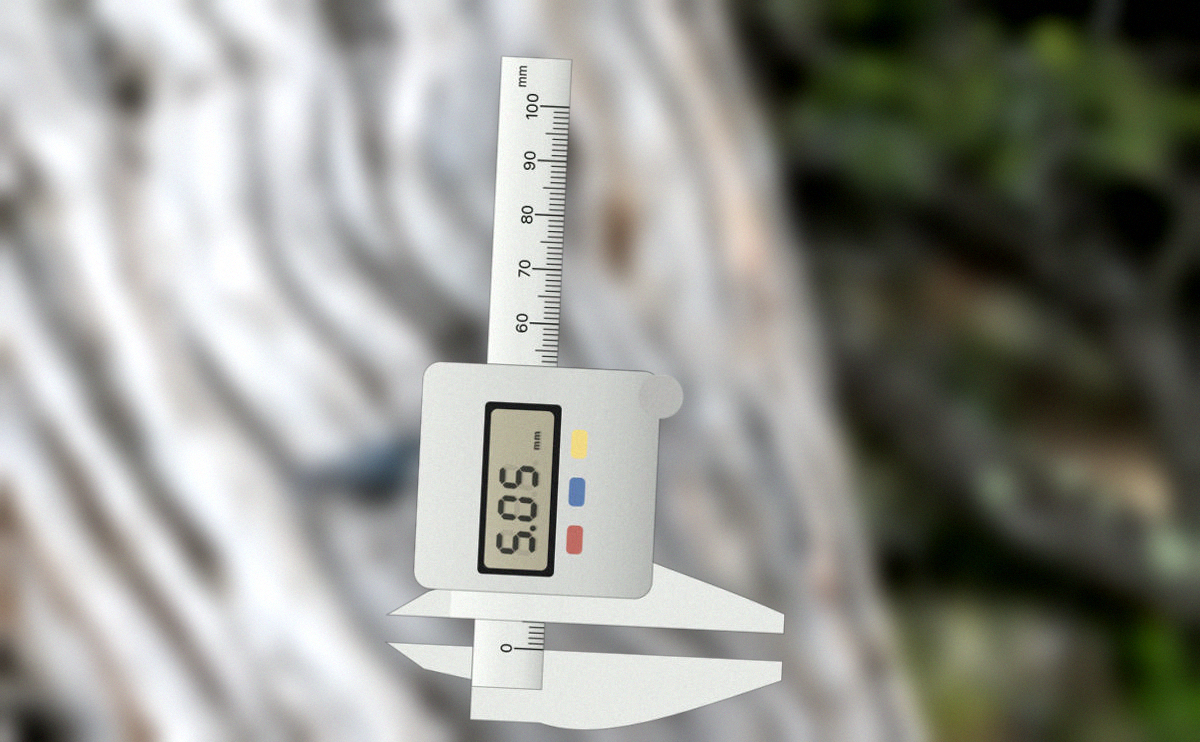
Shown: 5.05 mm
